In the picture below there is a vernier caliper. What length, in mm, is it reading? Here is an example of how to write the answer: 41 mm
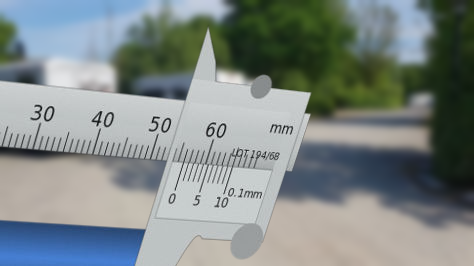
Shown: 56.0 mm
